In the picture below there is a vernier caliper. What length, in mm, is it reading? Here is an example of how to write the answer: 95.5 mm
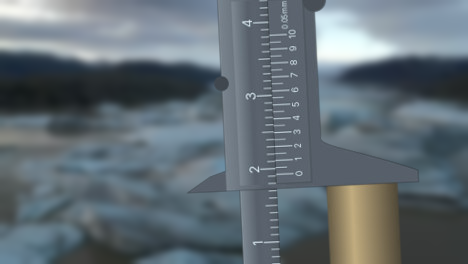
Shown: 19.2 mm
